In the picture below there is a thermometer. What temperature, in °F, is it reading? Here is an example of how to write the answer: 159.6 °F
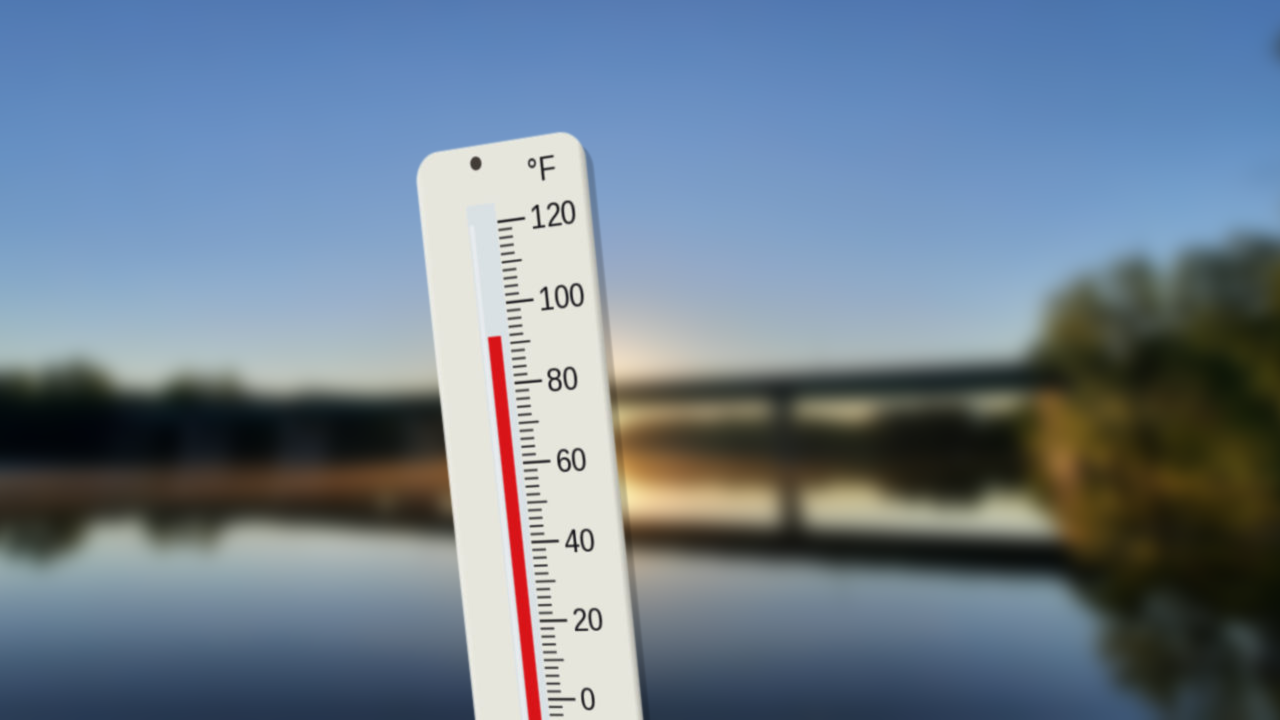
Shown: 92 °F
